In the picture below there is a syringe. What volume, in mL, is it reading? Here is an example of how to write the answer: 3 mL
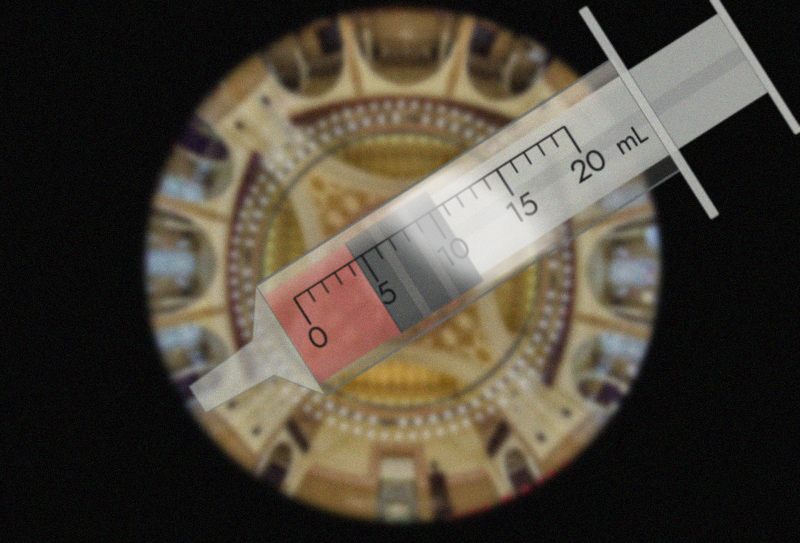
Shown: 4.5 mL
